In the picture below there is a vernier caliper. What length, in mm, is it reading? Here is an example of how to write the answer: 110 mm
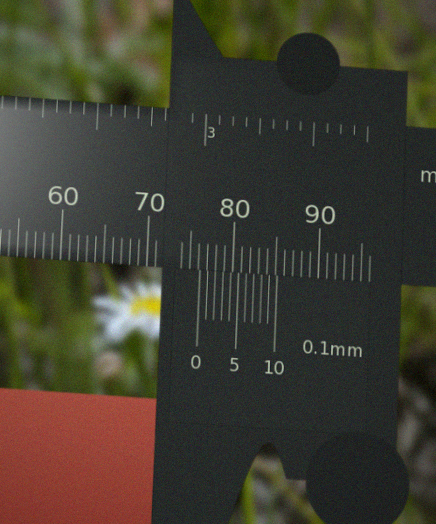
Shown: 76.2 mm
